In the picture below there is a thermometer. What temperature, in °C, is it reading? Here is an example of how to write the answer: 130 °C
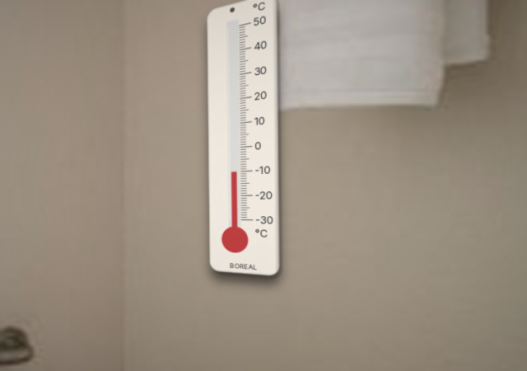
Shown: -10 °C
